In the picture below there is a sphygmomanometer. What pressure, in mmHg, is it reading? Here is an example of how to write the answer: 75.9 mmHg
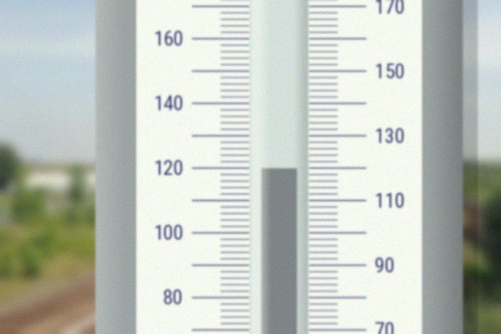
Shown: 120 mmHg
